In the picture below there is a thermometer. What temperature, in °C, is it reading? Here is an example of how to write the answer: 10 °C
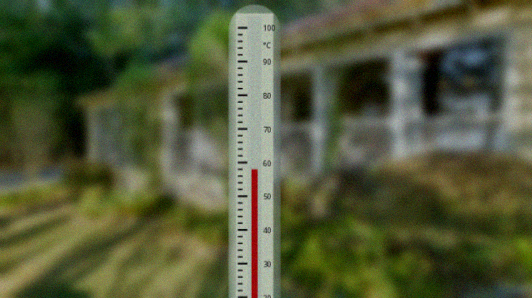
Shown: 58 °C
